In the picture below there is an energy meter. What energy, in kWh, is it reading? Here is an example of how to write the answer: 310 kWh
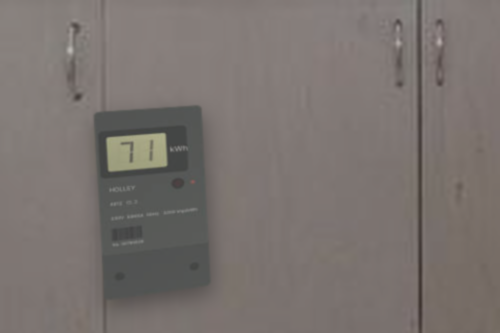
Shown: 71 kWh
